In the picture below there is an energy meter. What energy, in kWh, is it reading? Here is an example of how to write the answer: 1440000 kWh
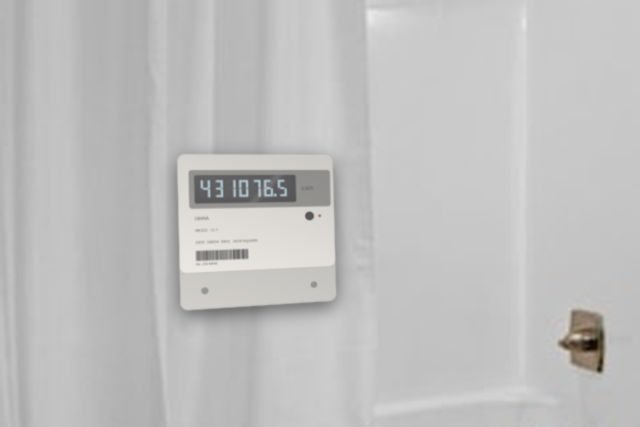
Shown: 431076.5 kWh
